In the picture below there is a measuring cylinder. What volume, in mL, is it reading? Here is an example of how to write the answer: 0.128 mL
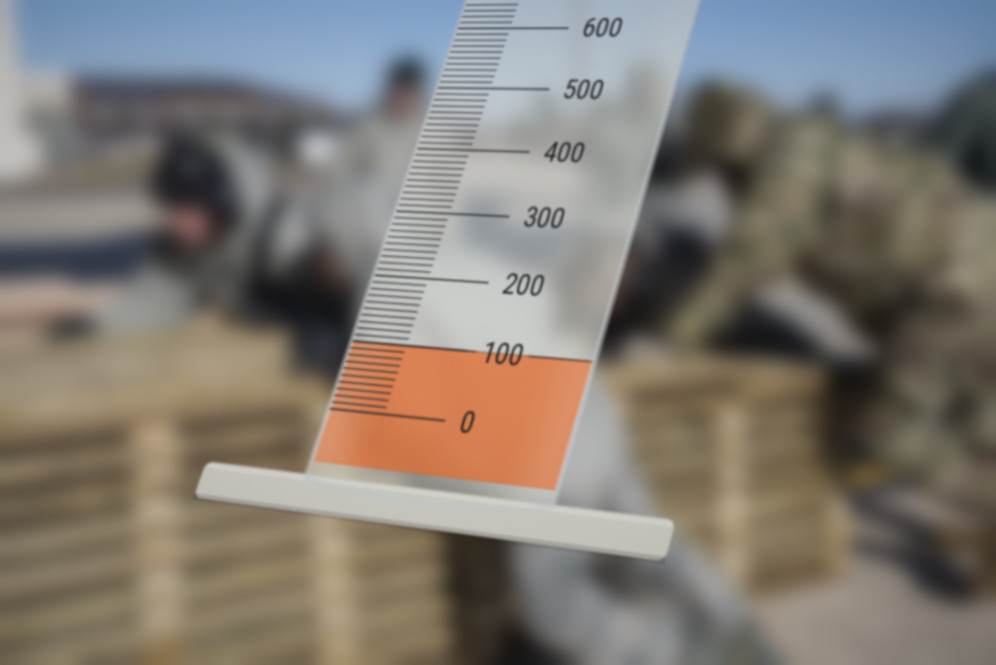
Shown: 100 mL
